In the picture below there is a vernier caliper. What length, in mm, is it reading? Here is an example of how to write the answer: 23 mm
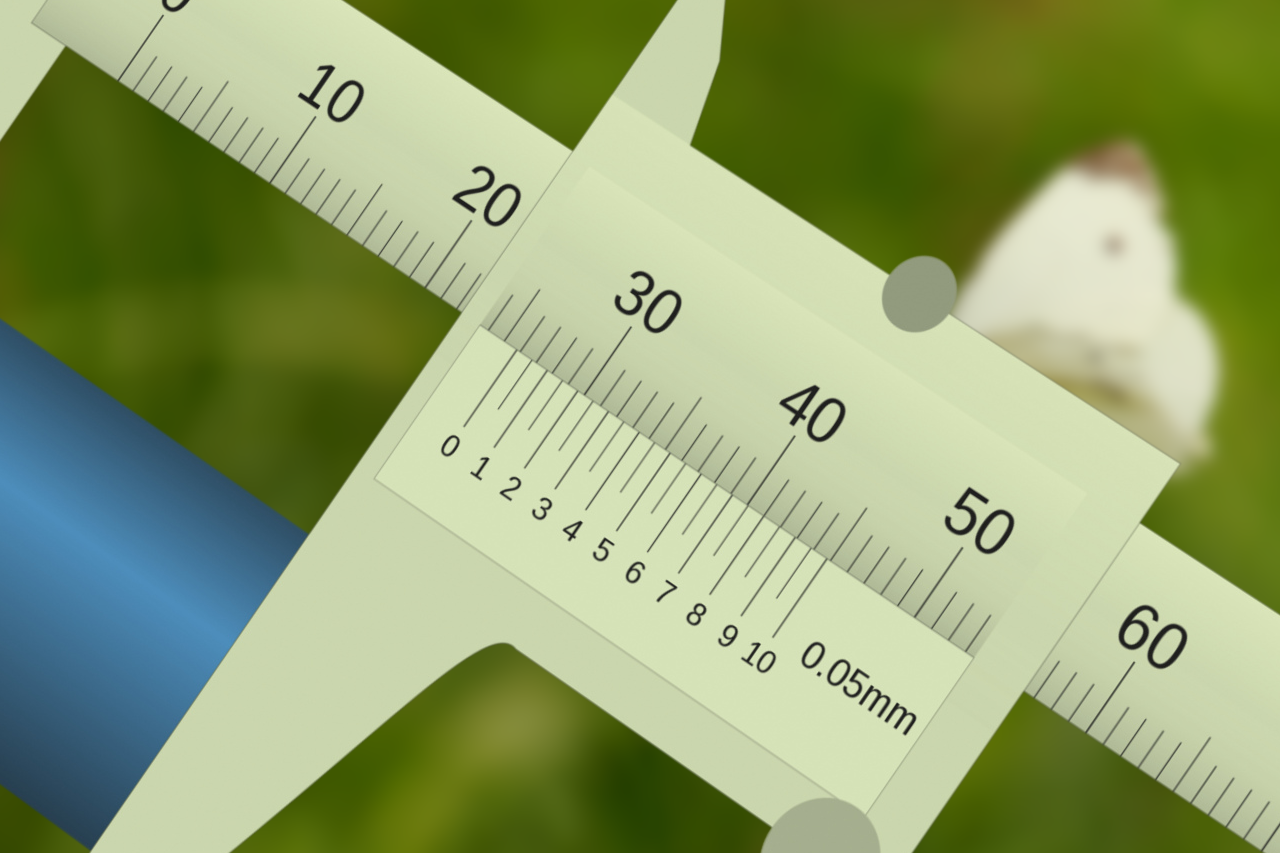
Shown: 25.8 mm
